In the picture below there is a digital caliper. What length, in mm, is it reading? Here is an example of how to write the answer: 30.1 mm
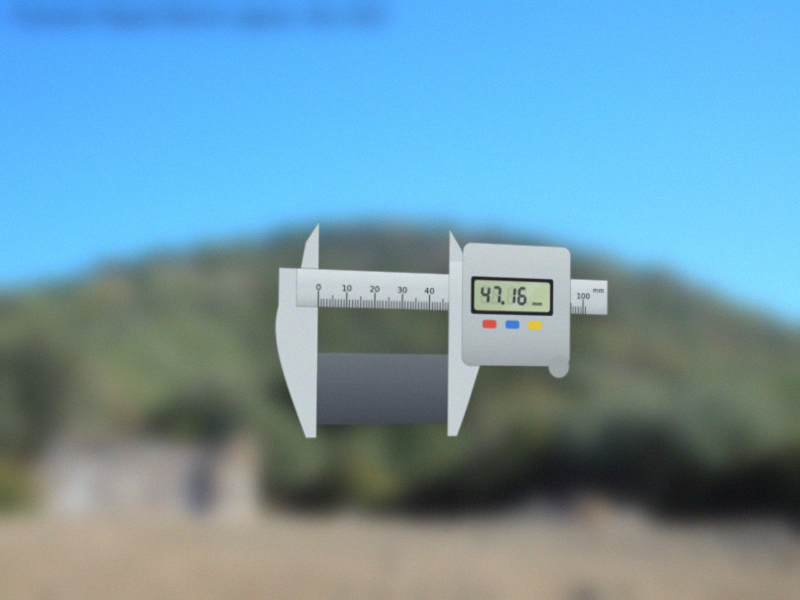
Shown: 47.16 mm
